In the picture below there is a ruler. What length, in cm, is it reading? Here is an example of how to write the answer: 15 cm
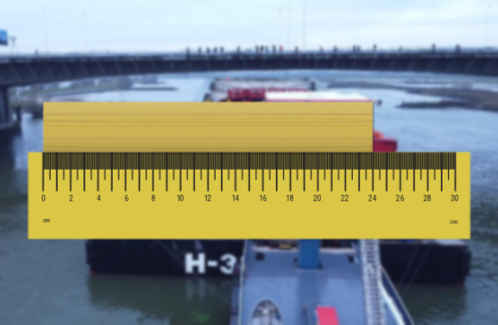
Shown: 24 cm
